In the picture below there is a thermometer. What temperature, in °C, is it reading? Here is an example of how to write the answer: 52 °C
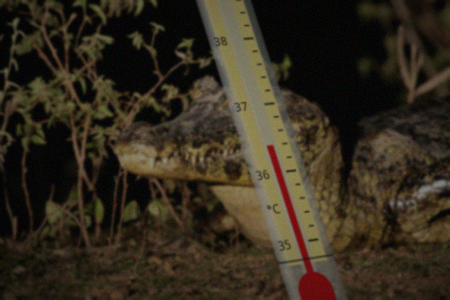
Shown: 36.4 °C
